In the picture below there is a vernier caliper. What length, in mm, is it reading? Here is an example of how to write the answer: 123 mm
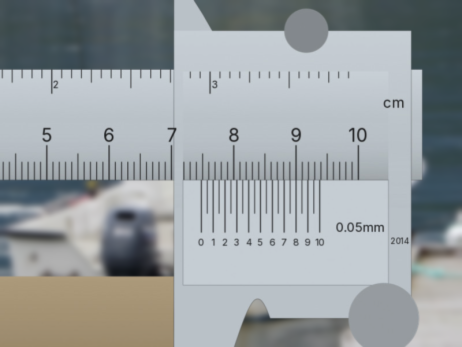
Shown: 74.8 mm
